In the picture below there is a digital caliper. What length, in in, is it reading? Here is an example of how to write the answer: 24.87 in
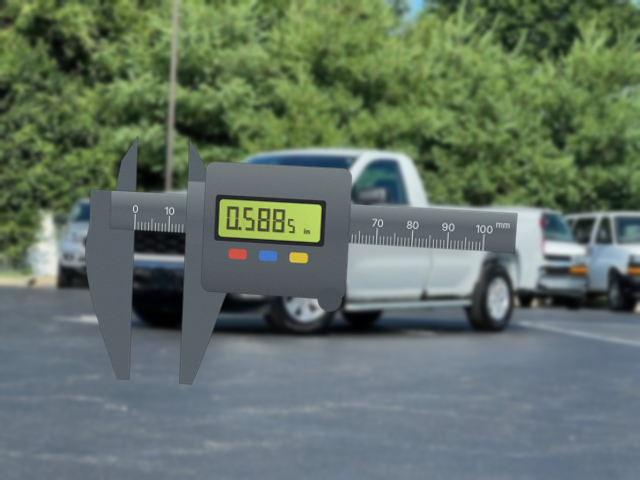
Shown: 0.5885 in
